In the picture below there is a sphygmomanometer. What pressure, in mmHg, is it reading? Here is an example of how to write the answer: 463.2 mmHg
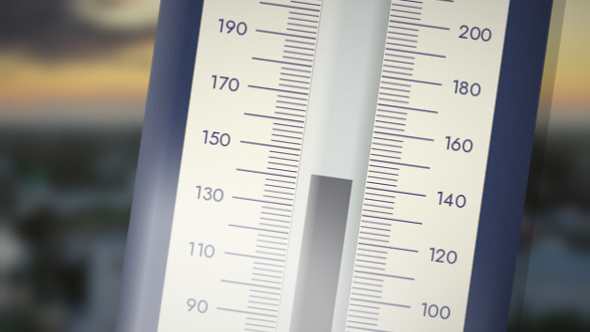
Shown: 142 mmHg
